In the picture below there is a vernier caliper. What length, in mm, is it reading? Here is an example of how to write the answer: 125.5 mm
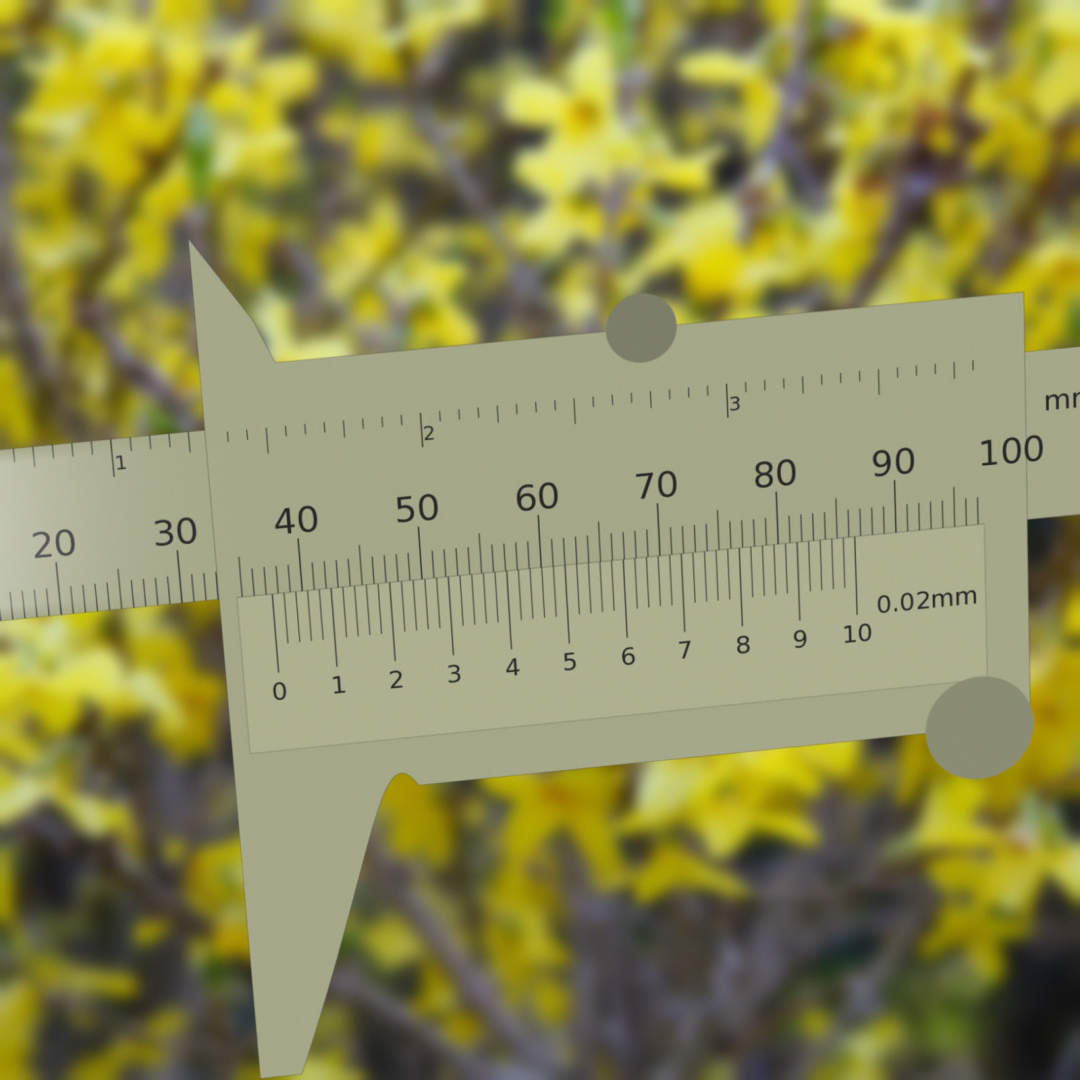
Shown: 37.5 mm
